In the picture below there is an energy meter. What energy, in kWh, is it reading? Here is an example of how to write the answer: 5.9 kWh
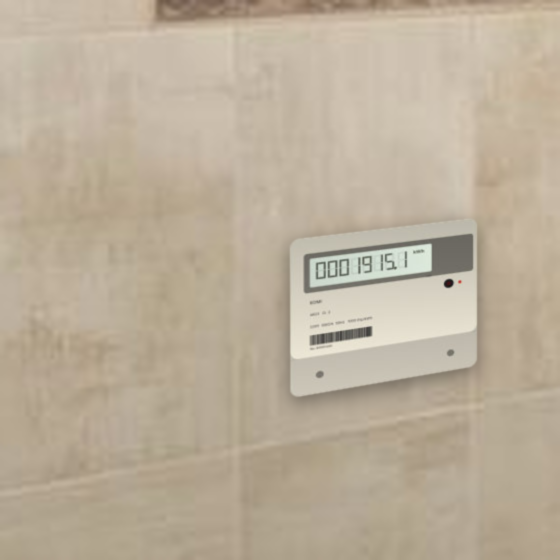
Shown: 1915.1 kWh
